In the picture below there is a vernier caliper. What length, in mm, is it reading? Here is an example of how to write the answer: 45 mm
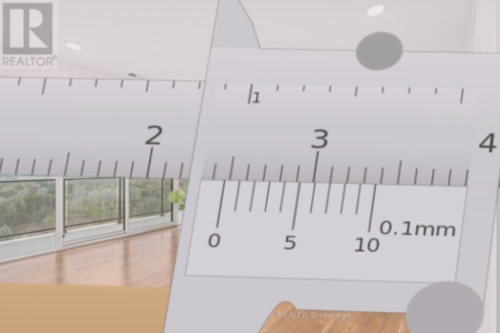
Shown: 24.7 mm
